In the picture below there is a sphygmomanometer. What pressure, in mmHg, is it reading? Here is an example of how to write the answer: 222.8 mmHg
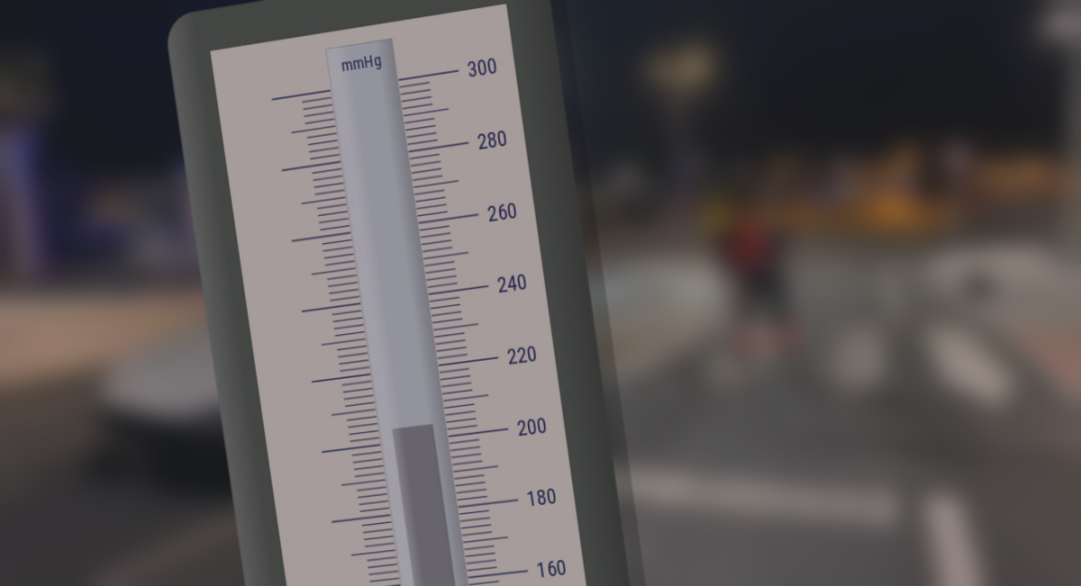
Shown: 204 mmHg
